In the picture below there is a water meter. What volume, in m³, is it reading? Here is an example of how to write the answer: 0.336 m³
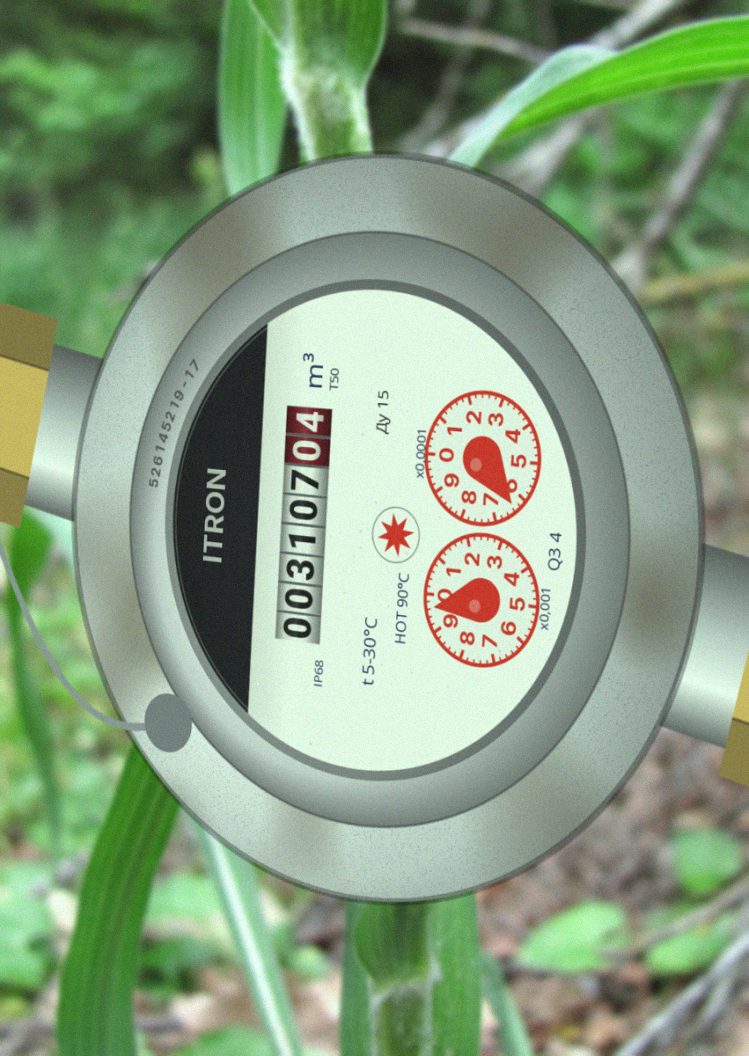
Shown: 3107.0396 m³
